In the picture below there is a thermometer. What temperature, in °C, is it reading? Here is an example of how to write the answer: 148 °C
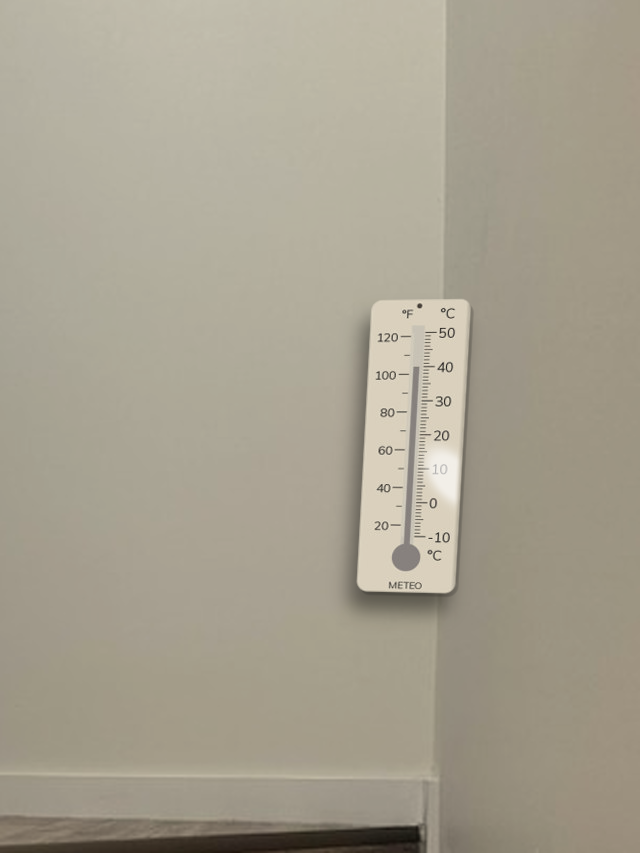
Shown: 40 °C
